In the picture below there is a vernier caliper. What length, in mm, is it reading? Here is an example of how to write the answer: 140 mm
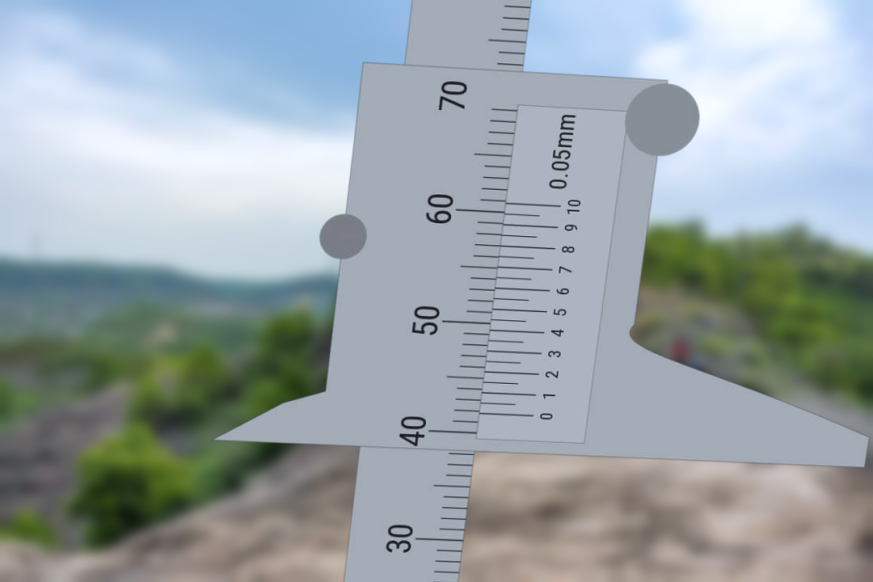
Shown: 41.8 mm
